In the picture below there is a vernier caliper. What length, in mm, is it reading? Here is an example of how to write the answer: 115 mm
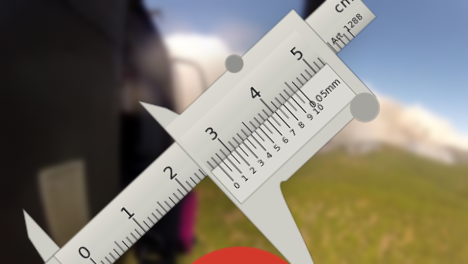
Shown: 27.0 mm
